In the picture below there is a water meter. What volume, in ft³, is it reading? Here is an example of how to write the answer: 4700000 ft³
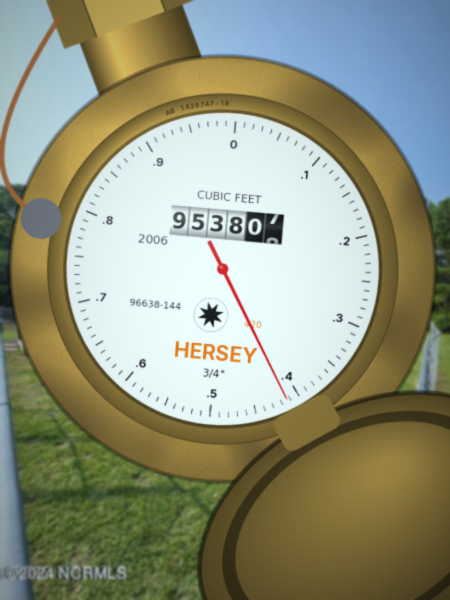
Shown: 953807.41 ft³
